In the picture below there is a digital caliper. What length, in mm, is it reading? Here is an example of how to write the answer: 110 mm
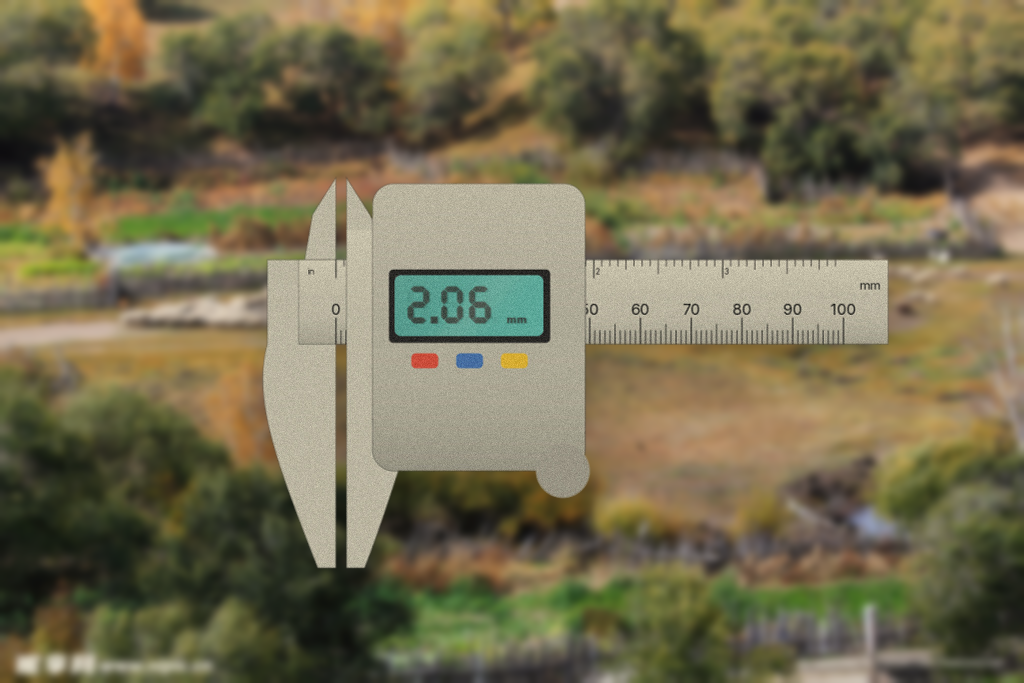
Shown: 2.06 mm
